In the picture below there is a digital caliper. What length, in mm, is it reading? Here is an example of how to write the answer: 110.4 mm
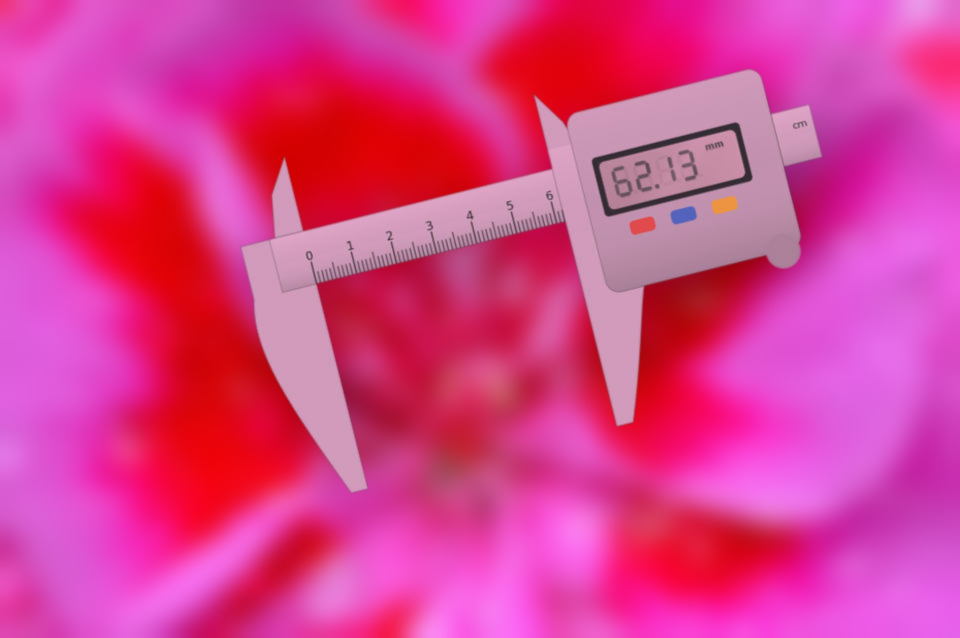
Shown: 62.13 mm
